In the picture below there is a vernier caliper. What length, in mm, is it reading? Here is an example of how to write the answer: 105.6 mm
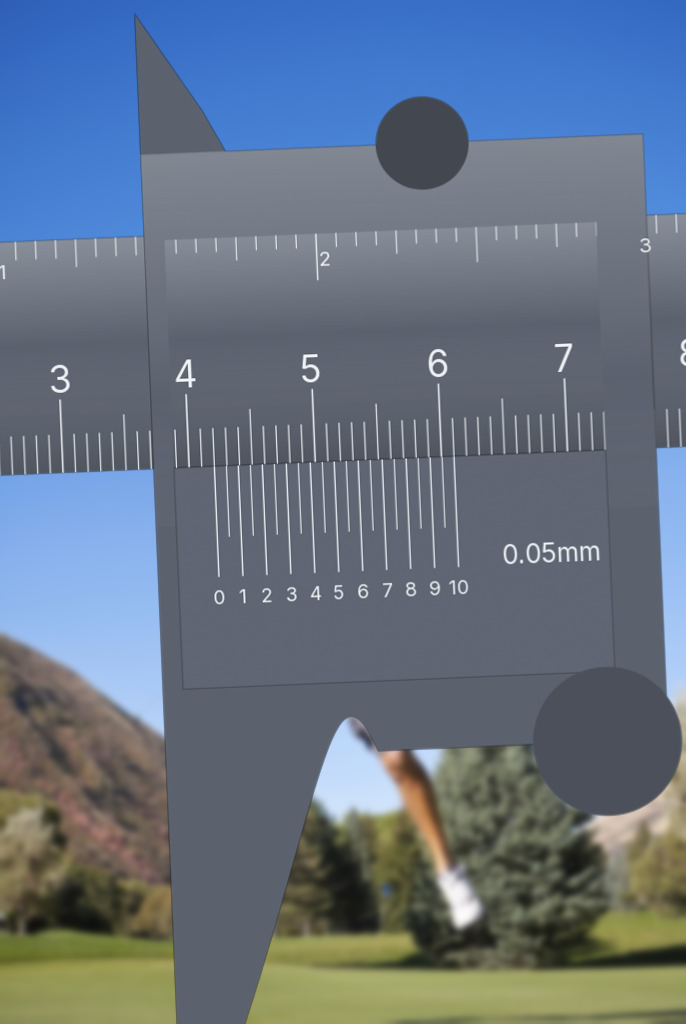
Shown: 42.0 mm
